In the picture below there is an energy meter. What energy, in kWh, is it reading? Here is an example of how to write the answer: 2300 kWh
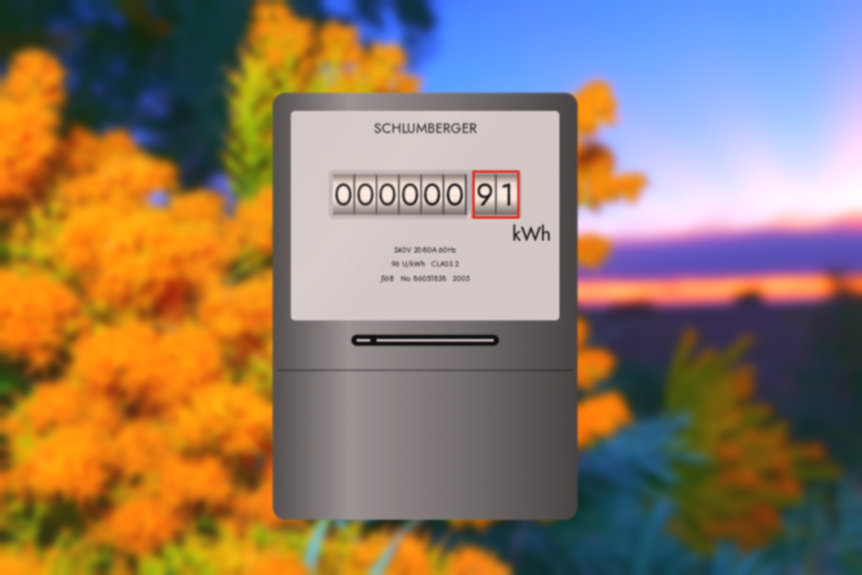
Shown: 0.91 kWh
